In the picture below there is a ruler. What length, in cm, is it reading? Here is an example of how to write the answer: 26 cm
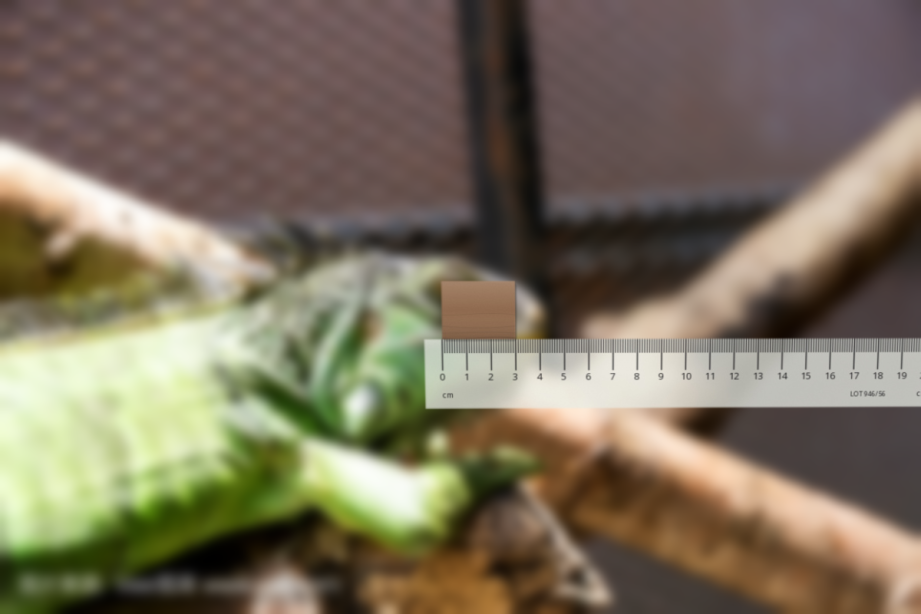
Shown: 3 cm
